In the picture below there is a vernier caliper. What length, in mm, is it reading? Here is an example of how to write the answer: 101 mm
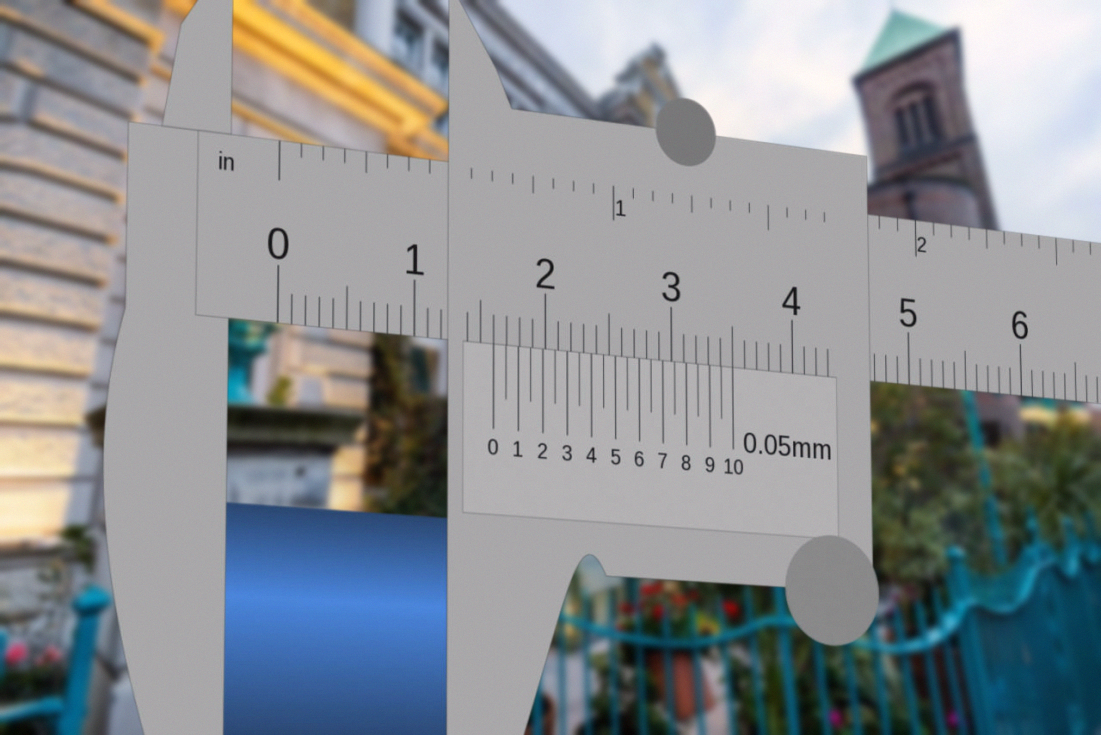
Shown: 16.0 mm
